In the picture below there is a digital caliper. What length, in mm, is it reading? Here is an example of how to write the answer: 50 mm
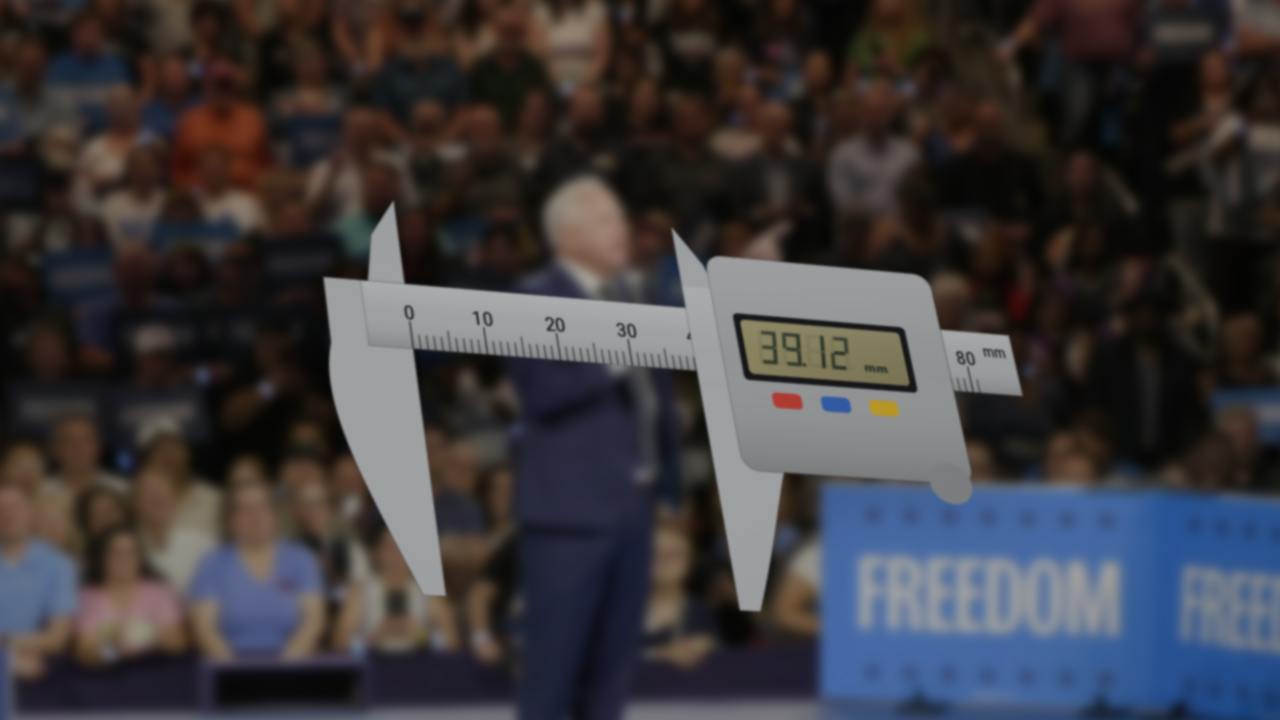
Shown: 39.12 mm
